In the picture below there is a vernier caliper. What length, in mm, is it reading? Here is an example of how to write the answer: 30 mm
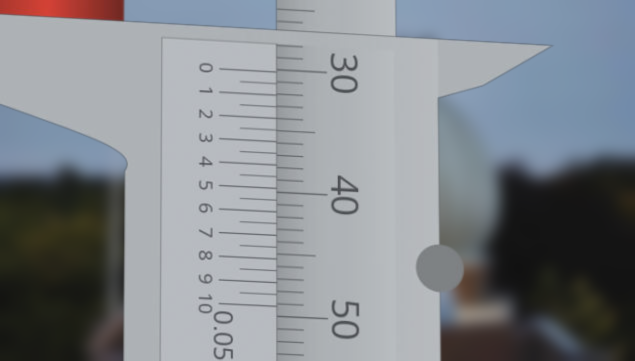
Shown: 30.2 mm
